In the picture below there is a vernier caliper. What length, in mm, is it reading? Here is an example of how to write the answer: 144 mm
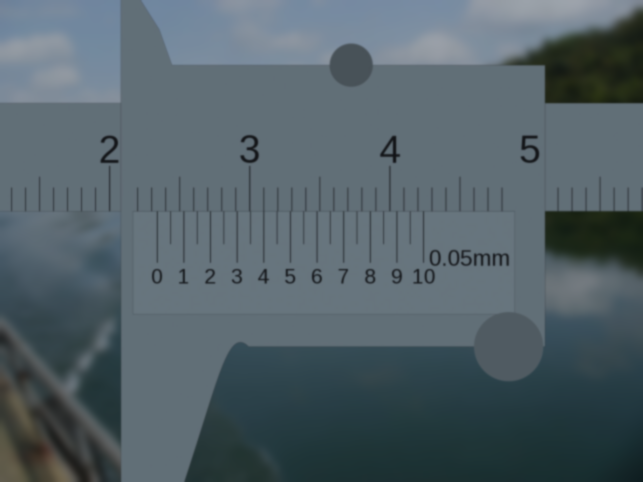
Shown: 23.4 mm
